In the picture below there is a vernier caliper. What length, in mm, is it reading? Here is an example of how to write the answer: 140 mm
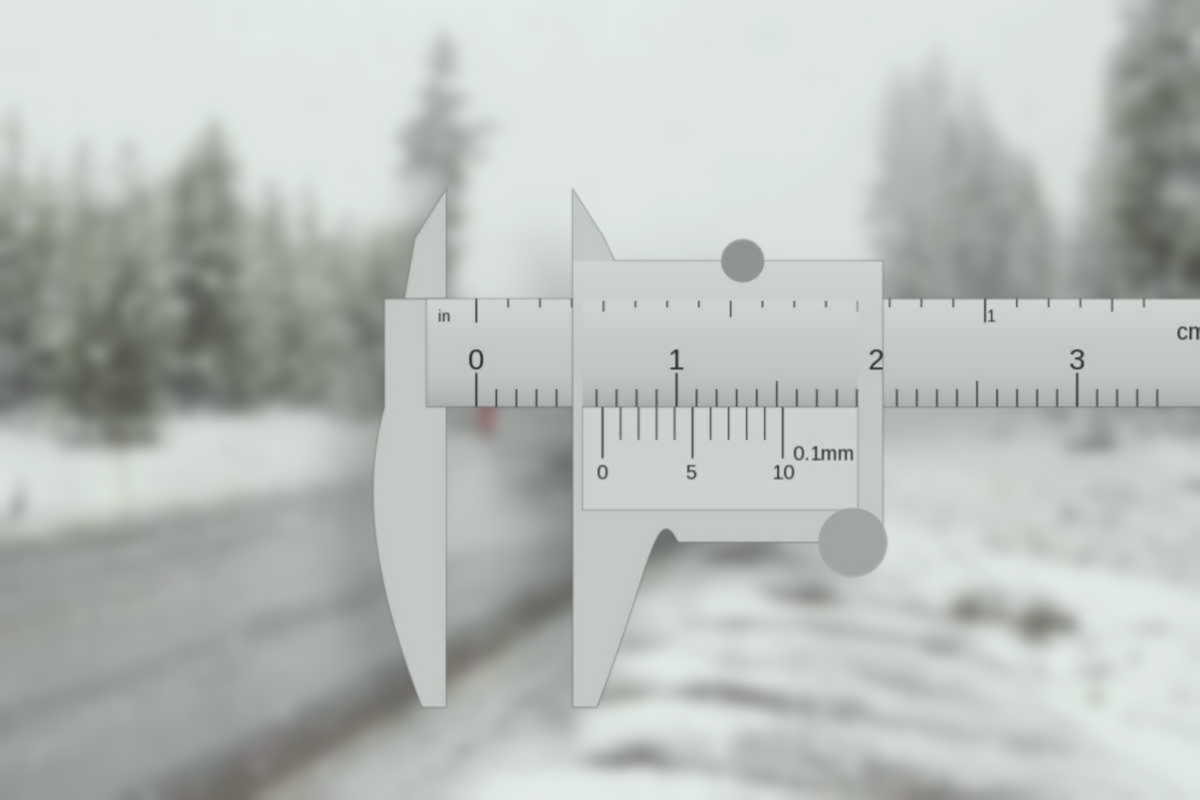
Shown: 6.3 mm
